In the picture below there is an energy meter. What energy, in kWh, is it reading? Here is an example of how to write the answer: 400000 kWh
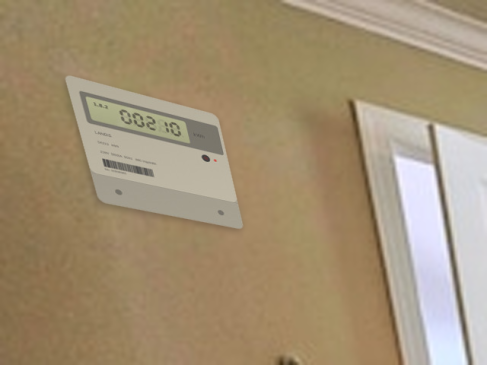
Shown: 210 kWh
